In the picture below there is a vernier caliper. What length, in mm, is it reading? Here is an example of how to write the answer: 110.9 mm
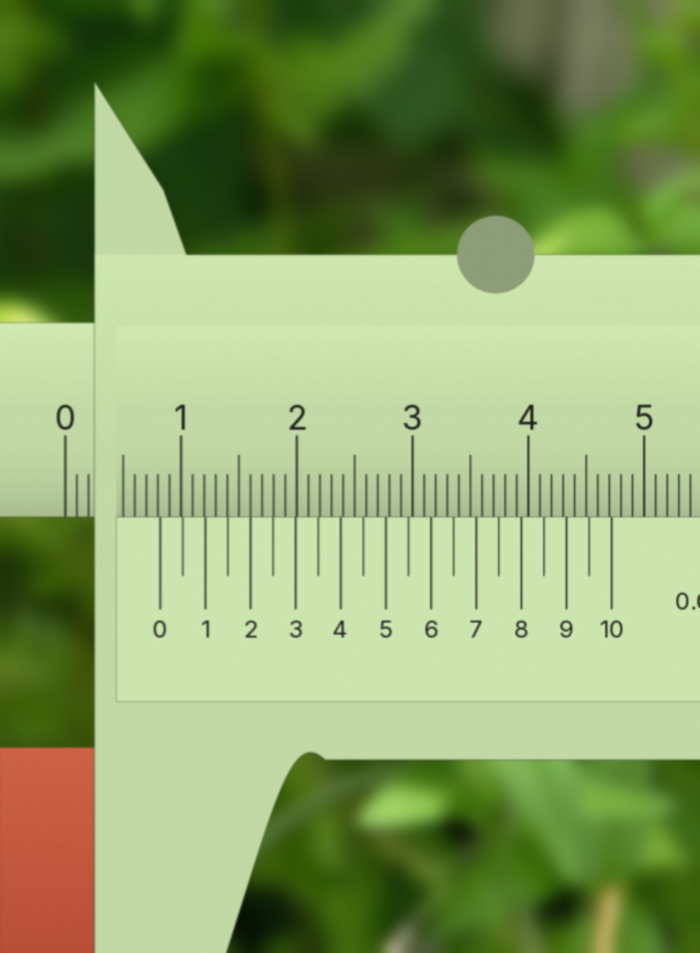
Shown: 8.2 mm
